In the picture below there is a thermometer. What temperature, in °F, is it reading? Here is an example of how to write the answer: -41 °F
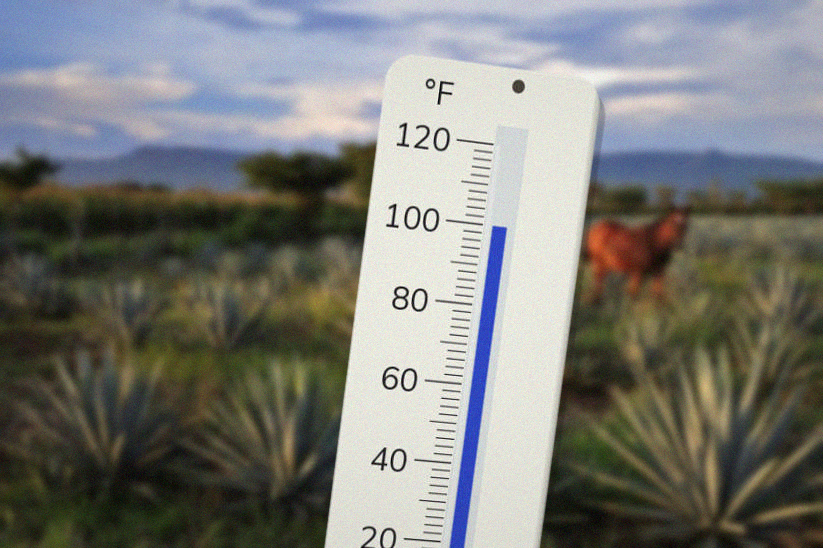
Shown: 100 °F
